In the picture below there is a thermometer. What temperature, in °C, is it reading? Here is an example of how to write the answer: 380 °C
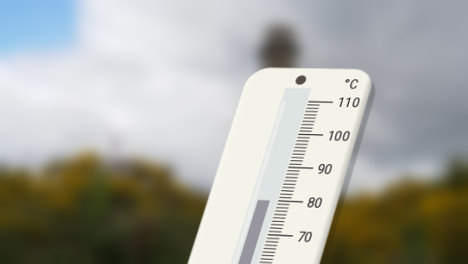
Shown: 80 °C
